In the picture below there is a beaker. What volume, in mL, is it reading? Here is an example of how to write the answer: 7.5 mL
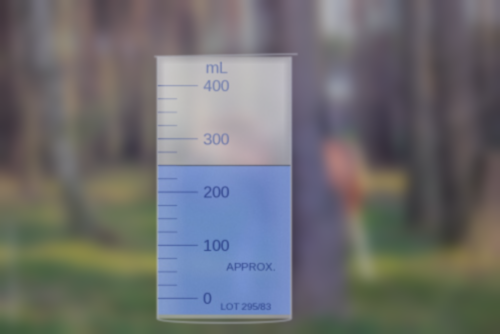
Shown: 250 mL
